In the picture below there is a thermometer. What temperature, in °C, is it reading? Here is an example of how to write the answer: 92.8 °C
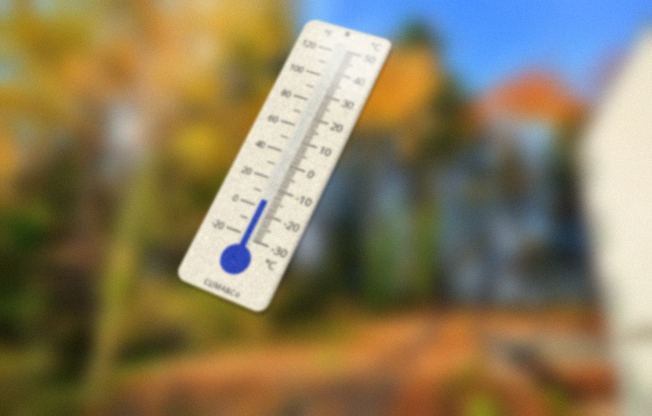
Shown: -15 °C
